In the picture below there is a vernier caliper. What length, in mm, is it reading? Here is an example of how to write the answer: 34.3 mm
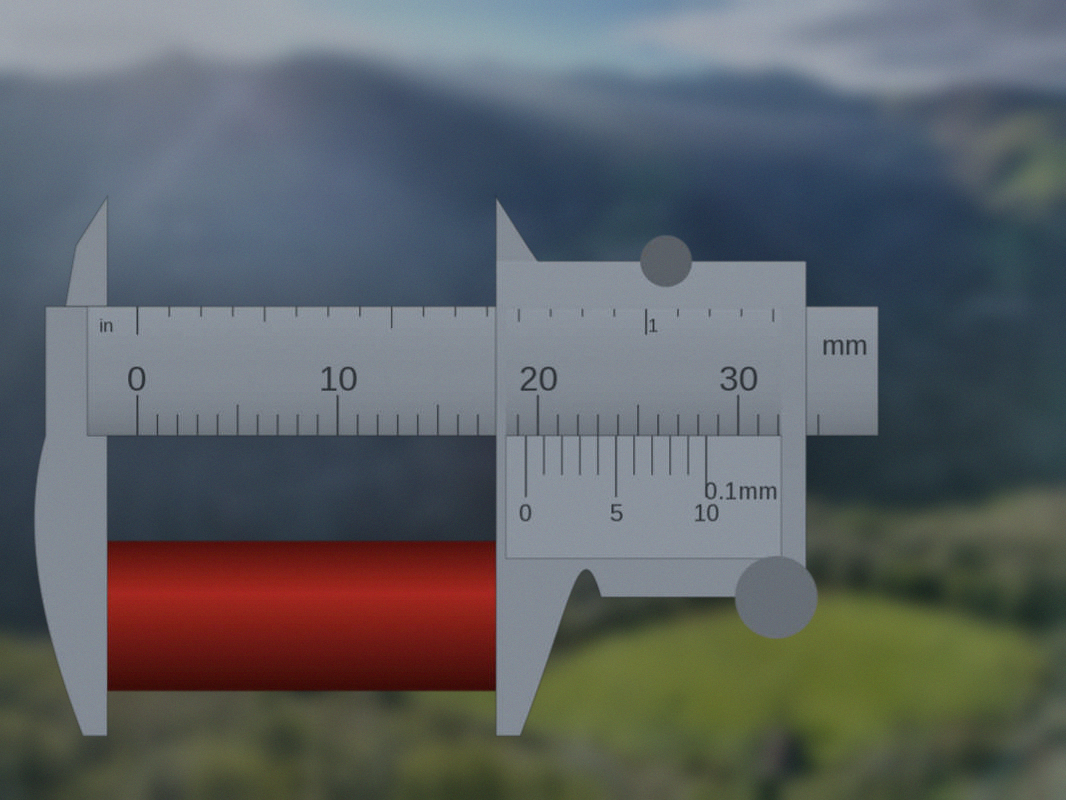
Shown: 19.4 mm
